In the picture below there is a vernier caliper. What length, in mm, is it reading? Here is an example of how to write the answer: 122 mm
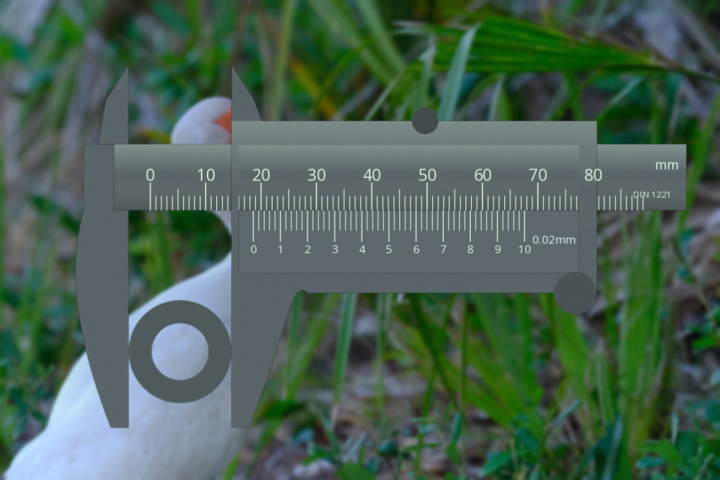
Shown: 18.6 mm
